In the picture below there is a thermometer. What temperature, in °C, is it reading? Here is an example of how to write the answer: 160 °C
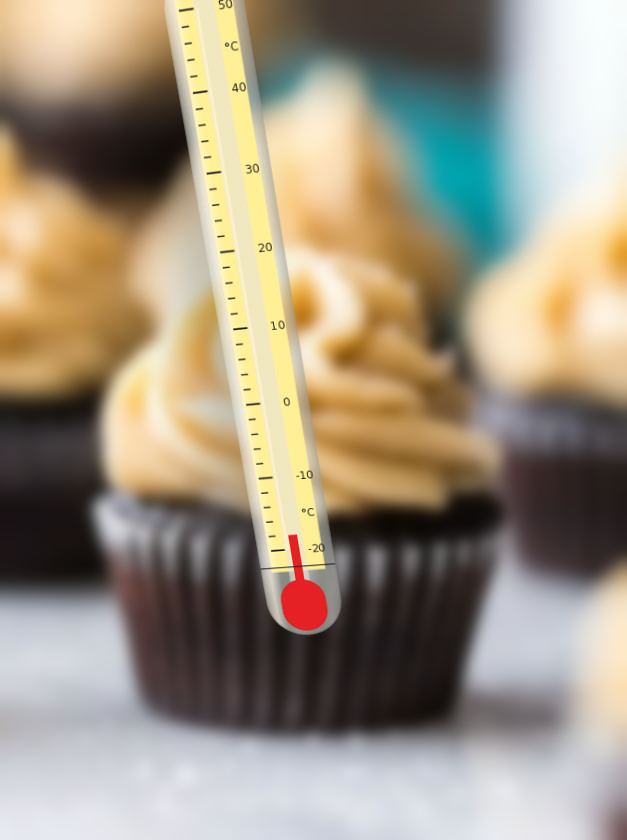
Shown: -18 °C
